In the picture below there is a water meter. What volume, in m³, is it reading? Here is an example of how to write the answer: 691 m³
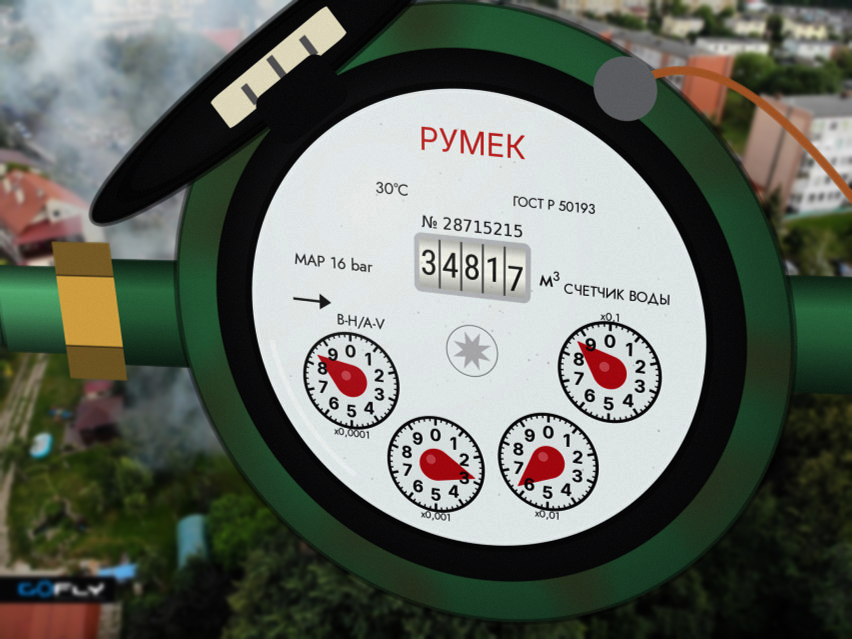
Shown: 34816.8628 m³
